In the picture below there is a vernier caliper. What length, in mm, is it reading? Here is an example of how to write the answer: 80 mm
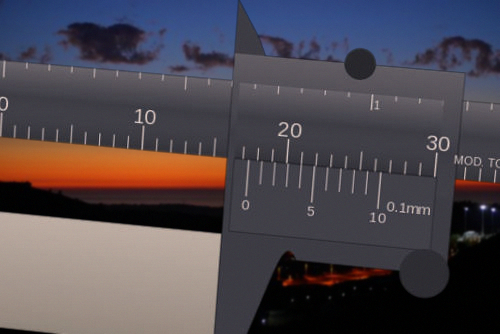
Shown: 17.4 mm
